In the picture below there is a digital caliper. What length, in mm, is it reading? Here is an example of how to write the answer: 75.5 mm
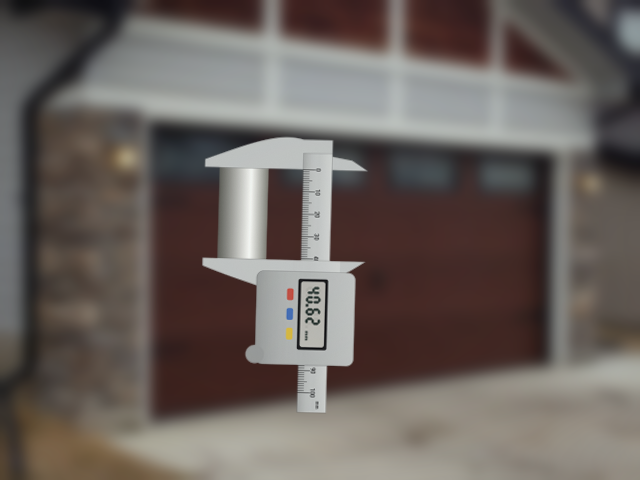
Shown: 40.62 mm
